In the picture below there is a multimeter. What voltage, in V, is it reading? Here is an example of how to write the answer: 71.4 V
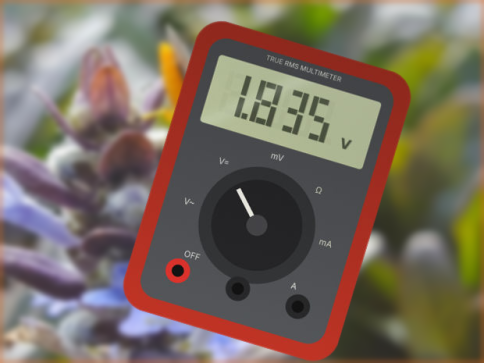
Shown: 1.835 V
